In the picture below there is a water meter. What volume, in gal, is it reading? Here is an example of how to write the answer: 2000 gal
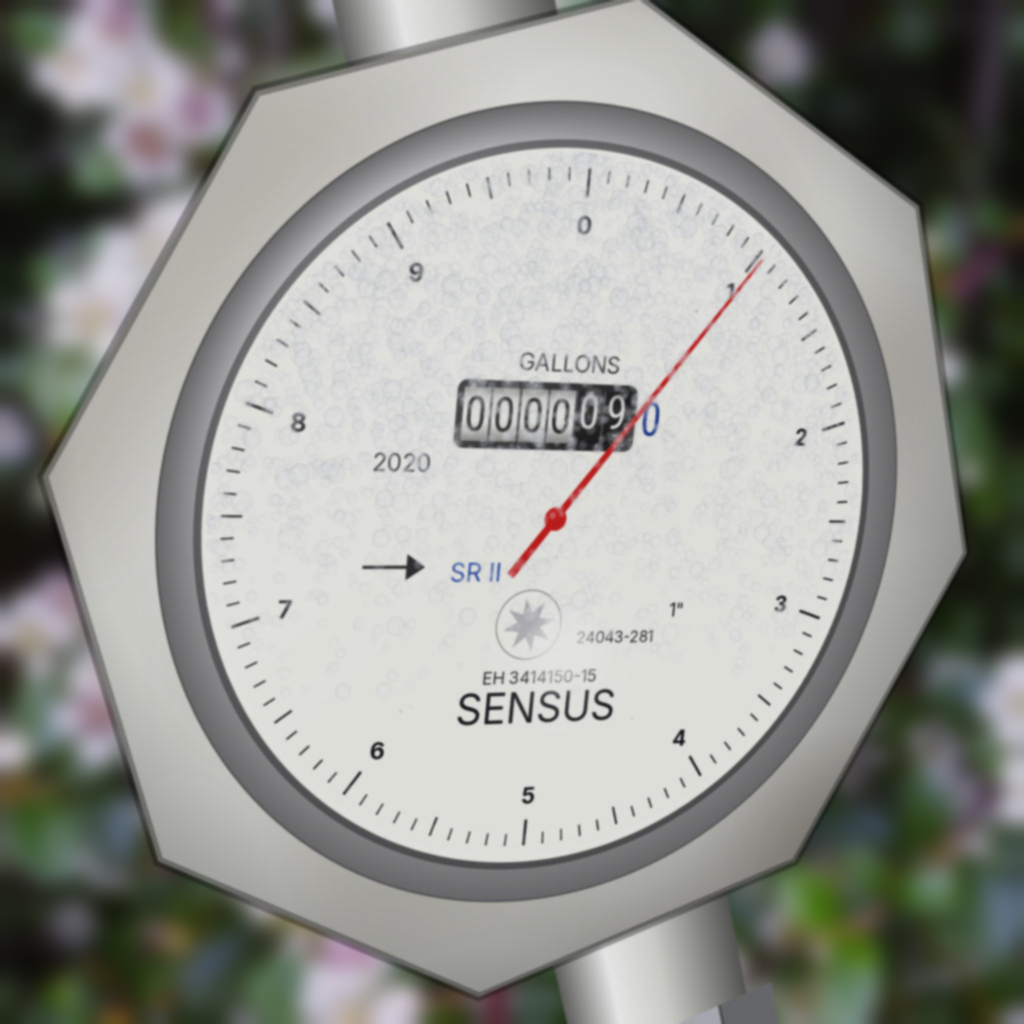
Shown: 91.0 gal
